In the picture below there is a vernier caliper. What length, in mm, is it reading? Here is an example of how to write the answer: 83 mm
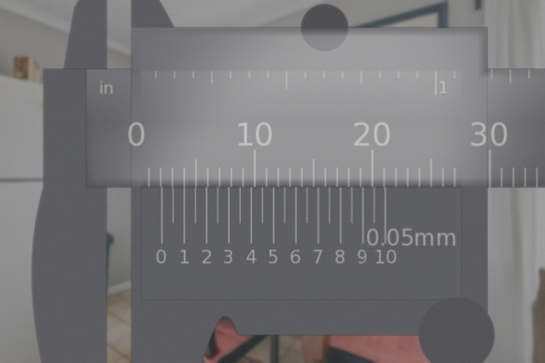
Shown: 2.1 mm
